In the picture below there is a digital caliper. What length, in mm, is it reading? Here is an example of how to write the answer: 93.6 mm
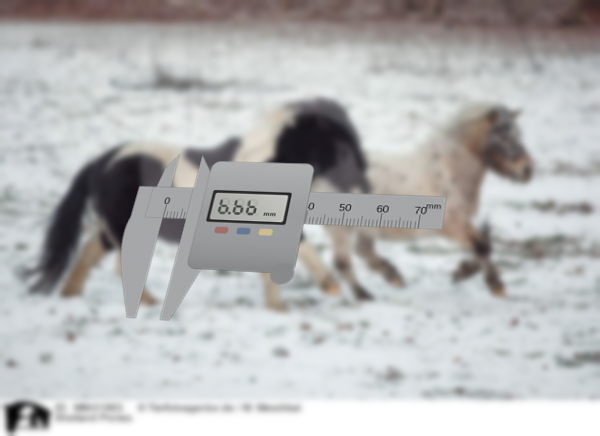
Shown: 6.66 mm
